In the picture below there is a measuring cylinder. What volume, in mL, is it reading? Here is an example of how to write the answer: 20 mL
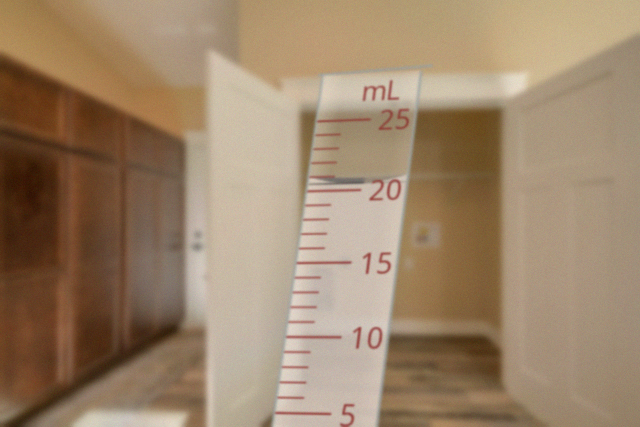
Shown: 20.5 mL
